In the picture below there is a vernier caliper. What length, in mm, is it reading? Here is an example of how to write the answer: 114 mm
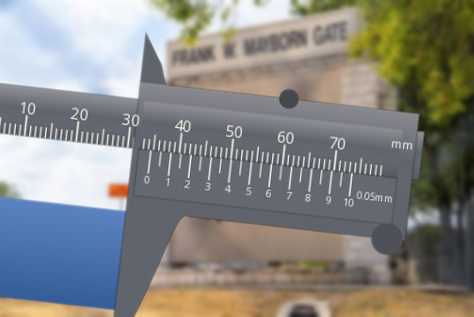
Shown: 34.5 mm
